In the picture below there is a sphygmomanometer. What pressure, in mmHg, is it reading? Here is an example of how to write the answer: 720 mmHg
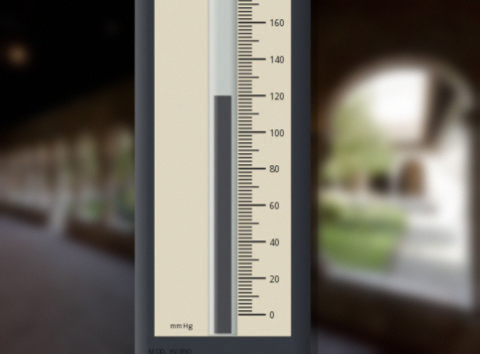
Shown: 120 mmHg
